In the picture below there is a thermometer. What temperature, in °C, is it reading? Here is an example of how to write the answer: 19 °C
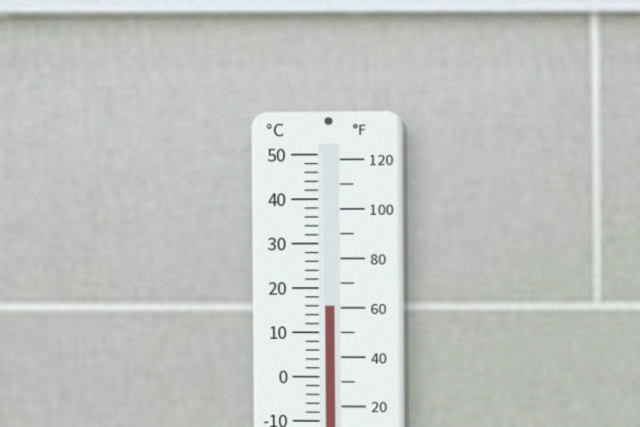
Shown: 16 °C
